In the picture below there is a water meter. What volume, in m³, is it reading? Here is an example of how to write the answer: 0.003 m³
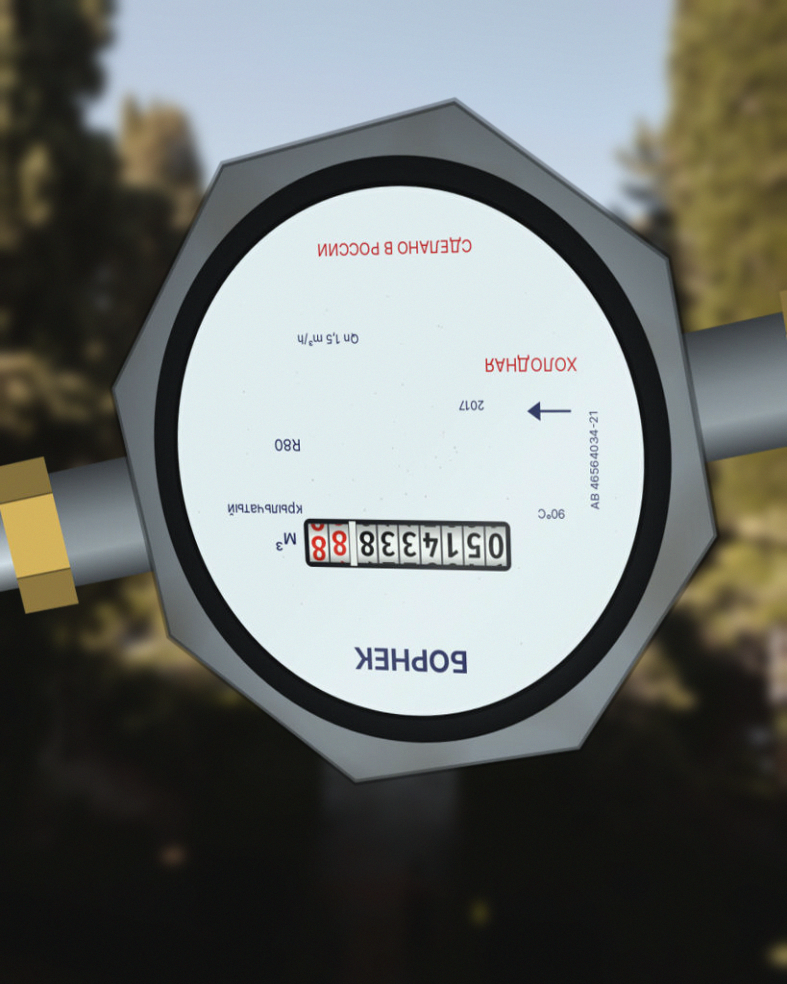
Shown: 514338.88 m³
